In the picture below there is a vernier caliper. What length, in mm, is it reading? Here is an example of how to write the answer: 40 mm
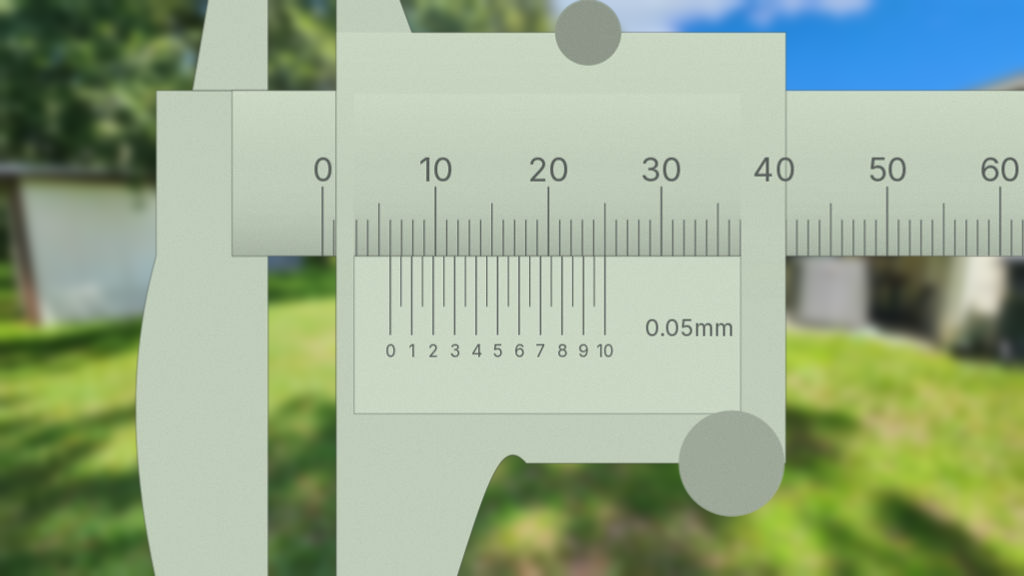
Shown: 6.0 mm
